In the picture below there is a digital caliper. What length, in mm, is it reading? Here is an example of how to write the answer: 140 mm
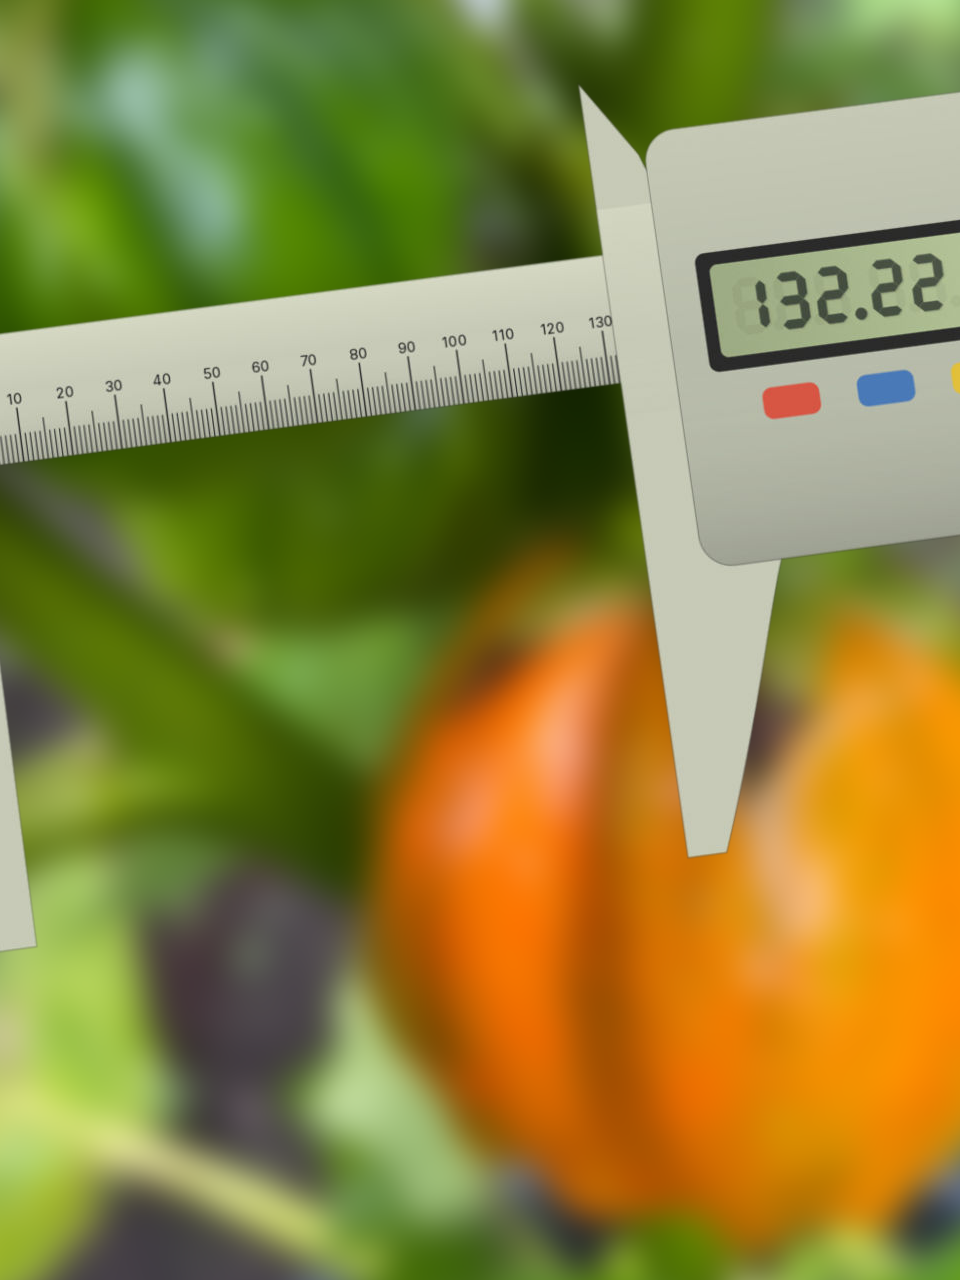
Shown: 132.22 mm
